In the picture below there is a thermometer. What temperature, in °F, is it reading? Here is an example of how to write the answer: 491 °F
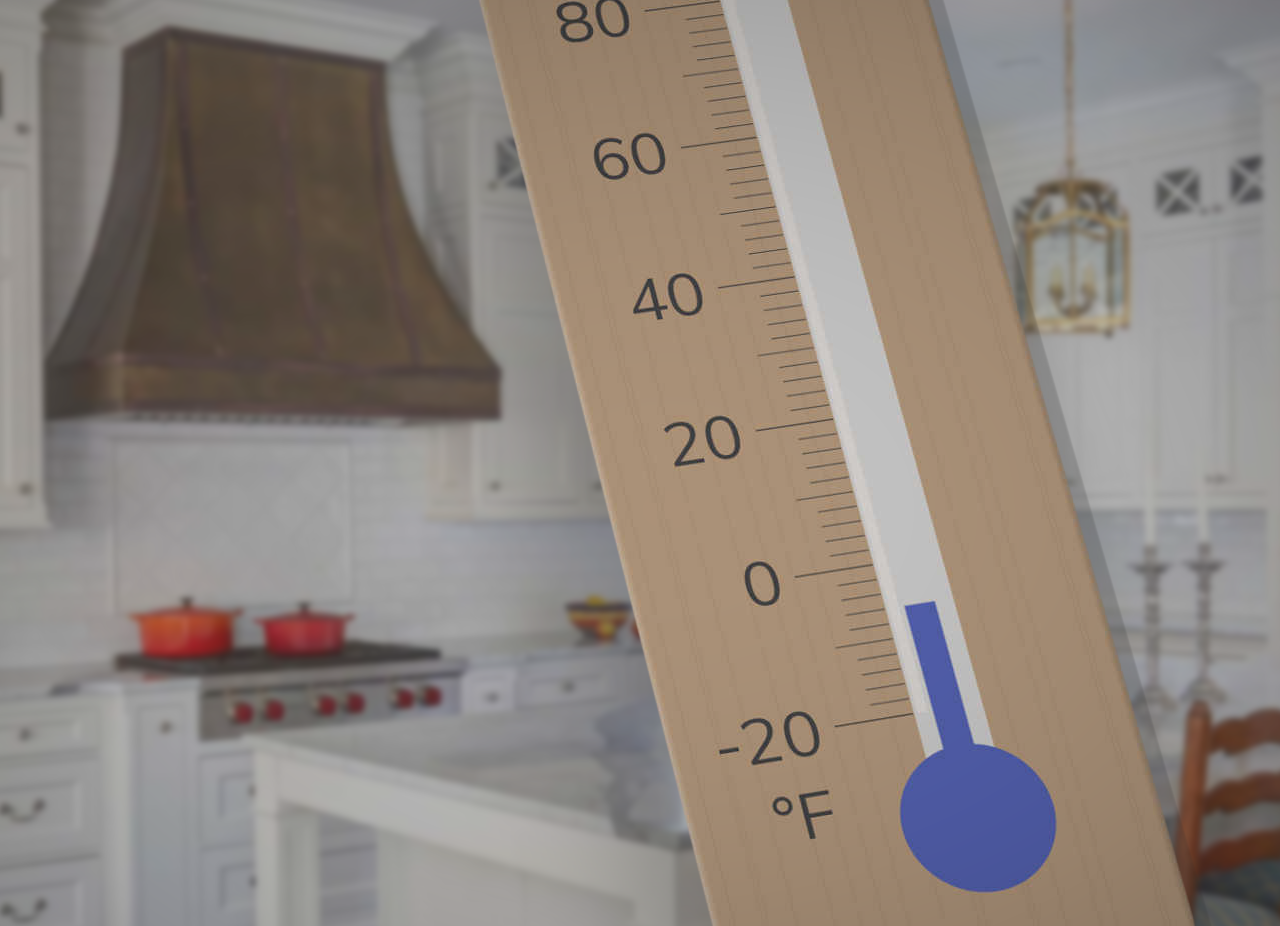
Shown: -6 °F
